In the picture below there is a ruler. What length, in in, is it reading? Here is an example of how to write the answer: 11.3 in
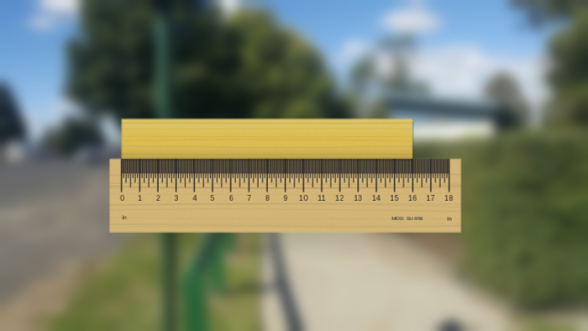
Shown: 16 in
